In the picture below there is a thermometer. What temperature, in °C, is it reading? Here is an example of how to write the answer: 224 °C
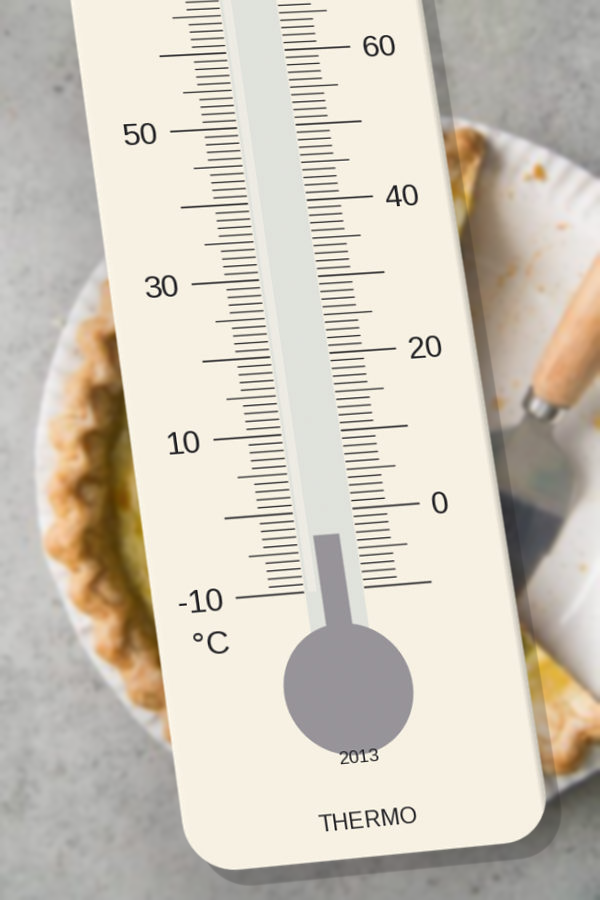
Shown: -3 °C
